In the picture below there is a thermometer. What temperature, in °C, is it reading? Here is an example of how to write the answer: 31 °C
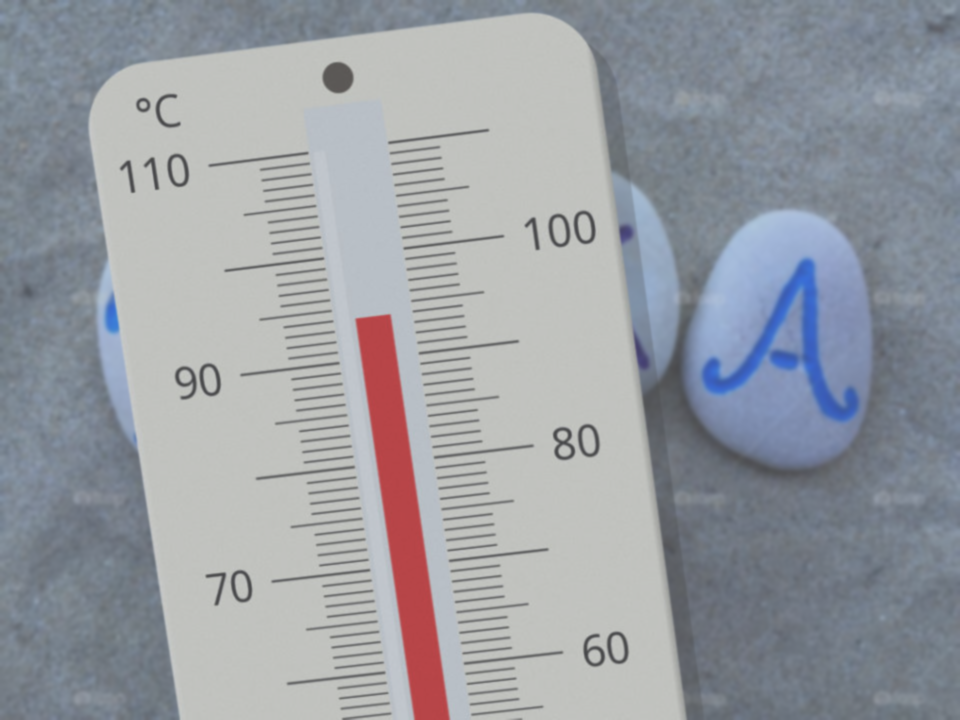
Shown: 94 °C
